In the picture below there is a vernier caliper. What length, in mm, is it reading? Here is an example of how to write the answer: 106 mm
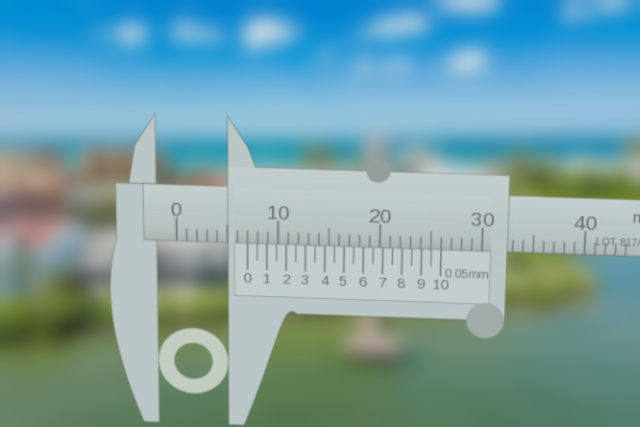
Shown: 7.0 mm
